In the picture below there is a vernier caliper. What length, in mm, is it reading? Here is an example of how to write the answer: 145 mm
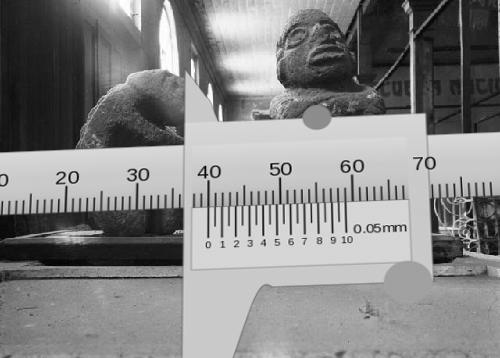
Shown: 40.0 mm
